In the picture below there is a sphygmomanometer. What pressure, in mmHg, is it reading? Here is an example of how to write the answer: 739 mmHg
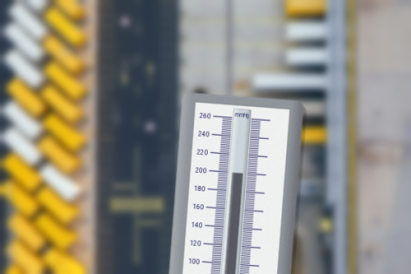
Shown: 200 mmHg
